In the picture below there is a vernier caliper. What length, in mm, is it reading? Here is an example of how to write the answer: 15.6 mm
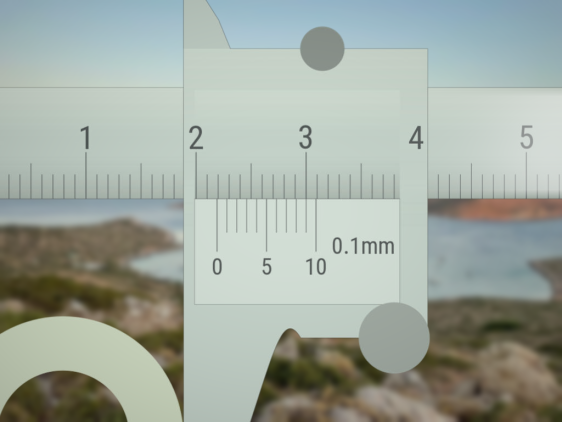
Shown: 21.9 mm
